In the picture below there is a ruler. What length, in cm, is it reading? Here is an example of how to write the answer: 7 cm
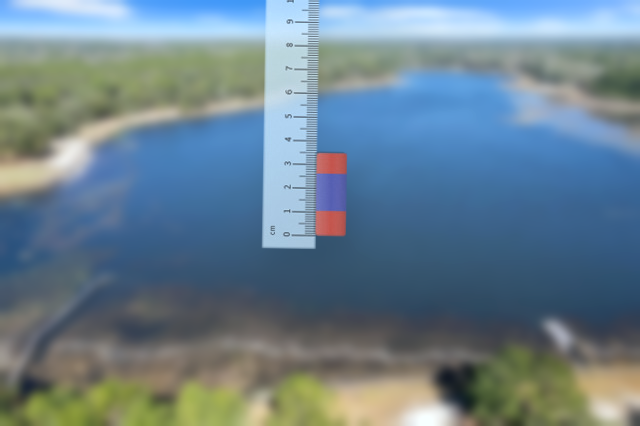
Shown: 3.5 cm
